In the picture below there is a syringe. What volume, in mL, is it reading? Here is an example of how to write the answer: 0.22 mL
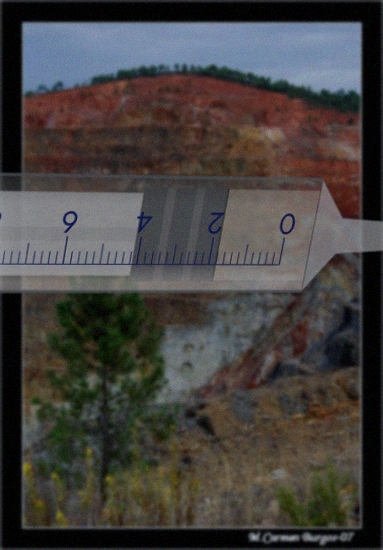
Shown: 1.8 mL
